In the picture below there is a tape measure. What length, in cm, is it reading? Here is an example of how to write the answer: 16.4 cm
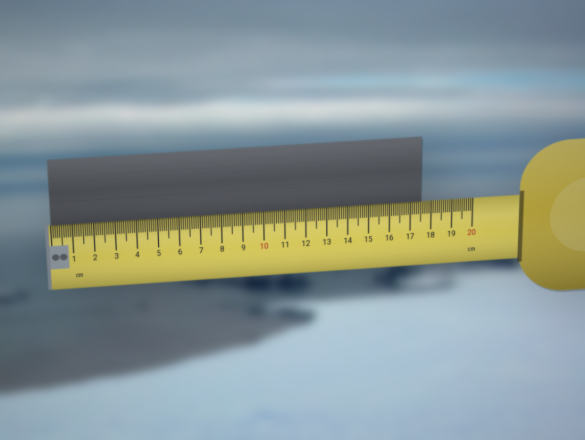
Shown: 17.5 cm
